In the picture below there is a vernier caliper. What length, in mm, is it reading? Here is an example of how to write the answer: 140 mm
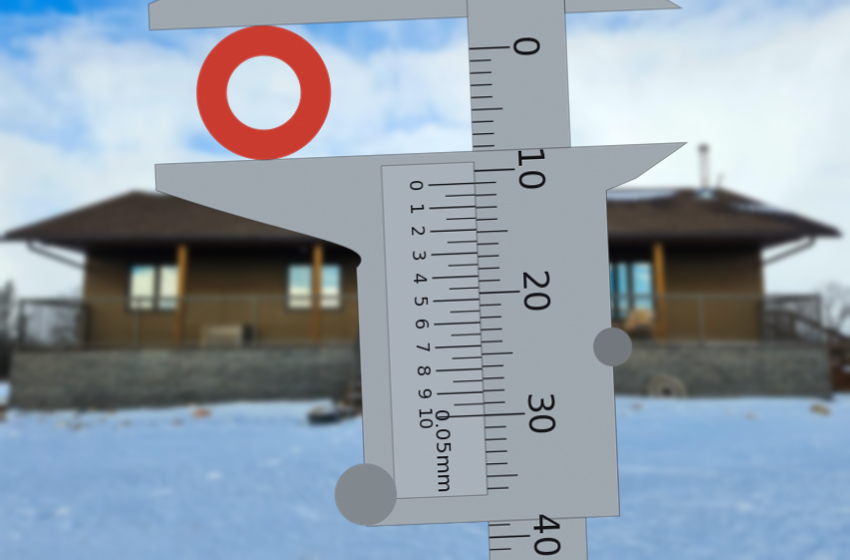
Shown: 11.0 mm
